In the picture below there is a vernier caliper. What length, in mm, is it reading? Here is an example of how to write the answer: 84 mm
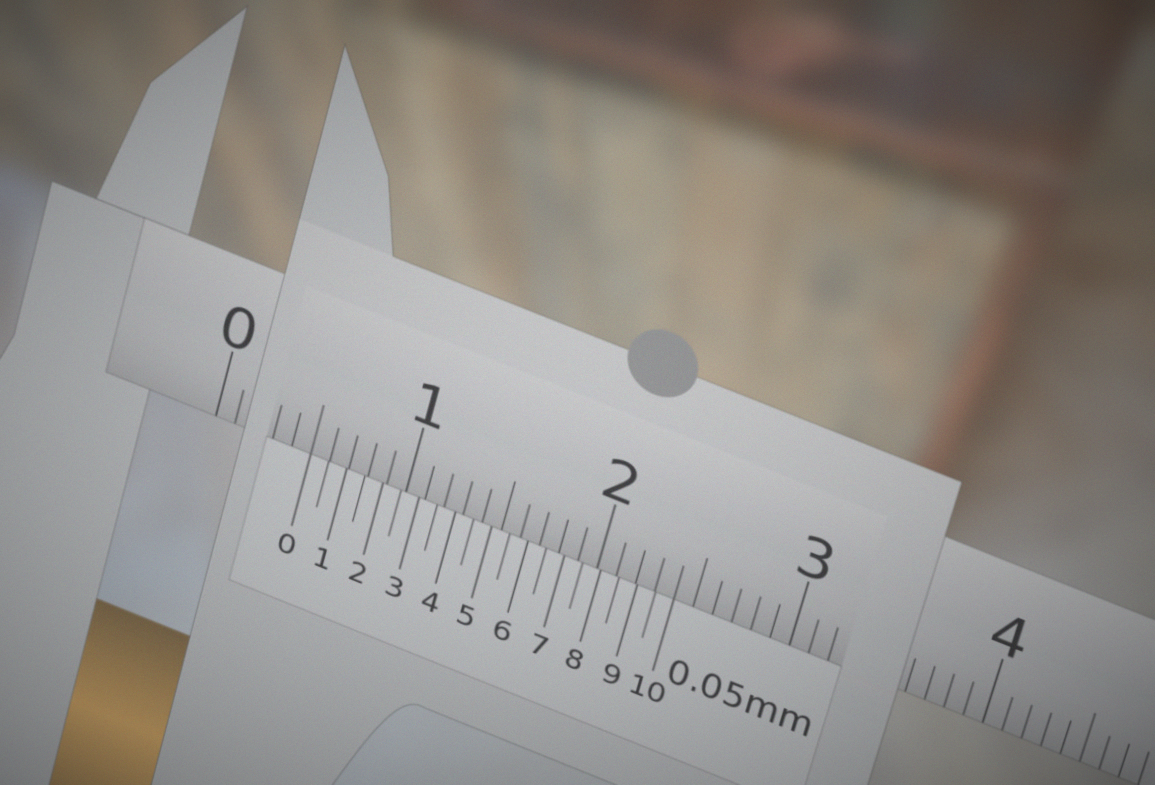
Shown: 5.0 mm
